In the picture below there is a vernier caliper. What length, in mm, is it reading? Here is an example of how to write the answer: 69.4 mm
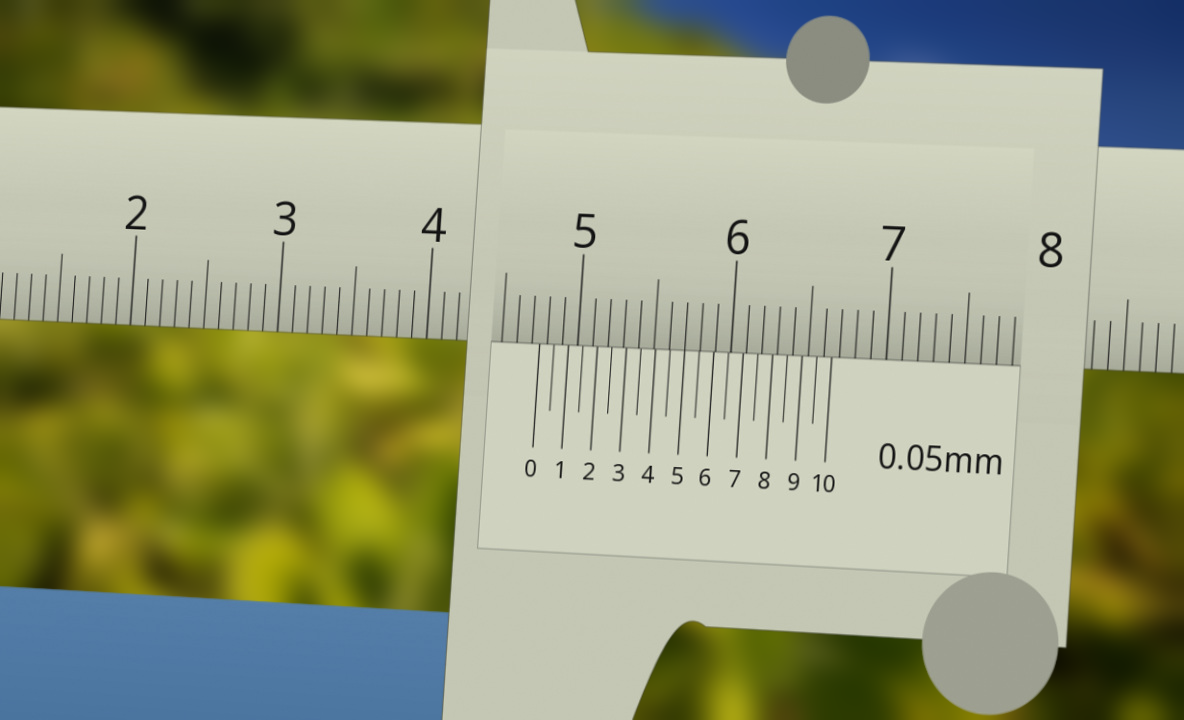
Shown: 47.5 mm
